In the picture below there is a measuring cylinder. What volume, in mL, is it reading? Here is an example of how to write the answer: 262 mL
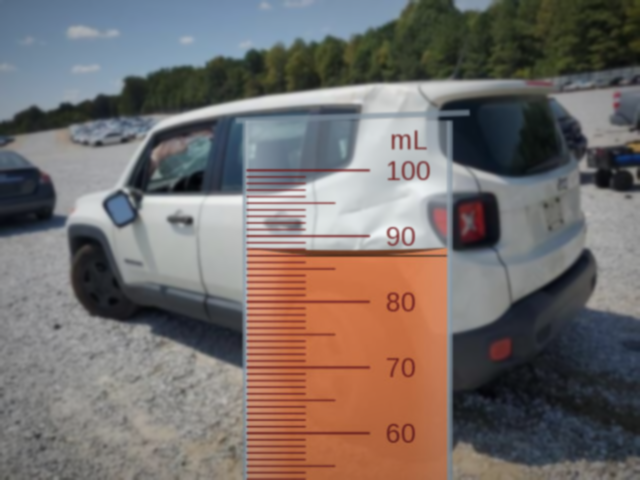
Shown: 87 mL
